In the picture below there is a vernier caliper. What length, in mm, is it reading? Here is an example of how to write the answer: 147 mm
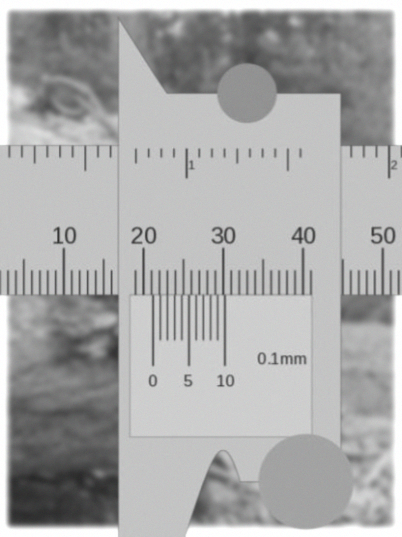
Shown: 21.2 mm
